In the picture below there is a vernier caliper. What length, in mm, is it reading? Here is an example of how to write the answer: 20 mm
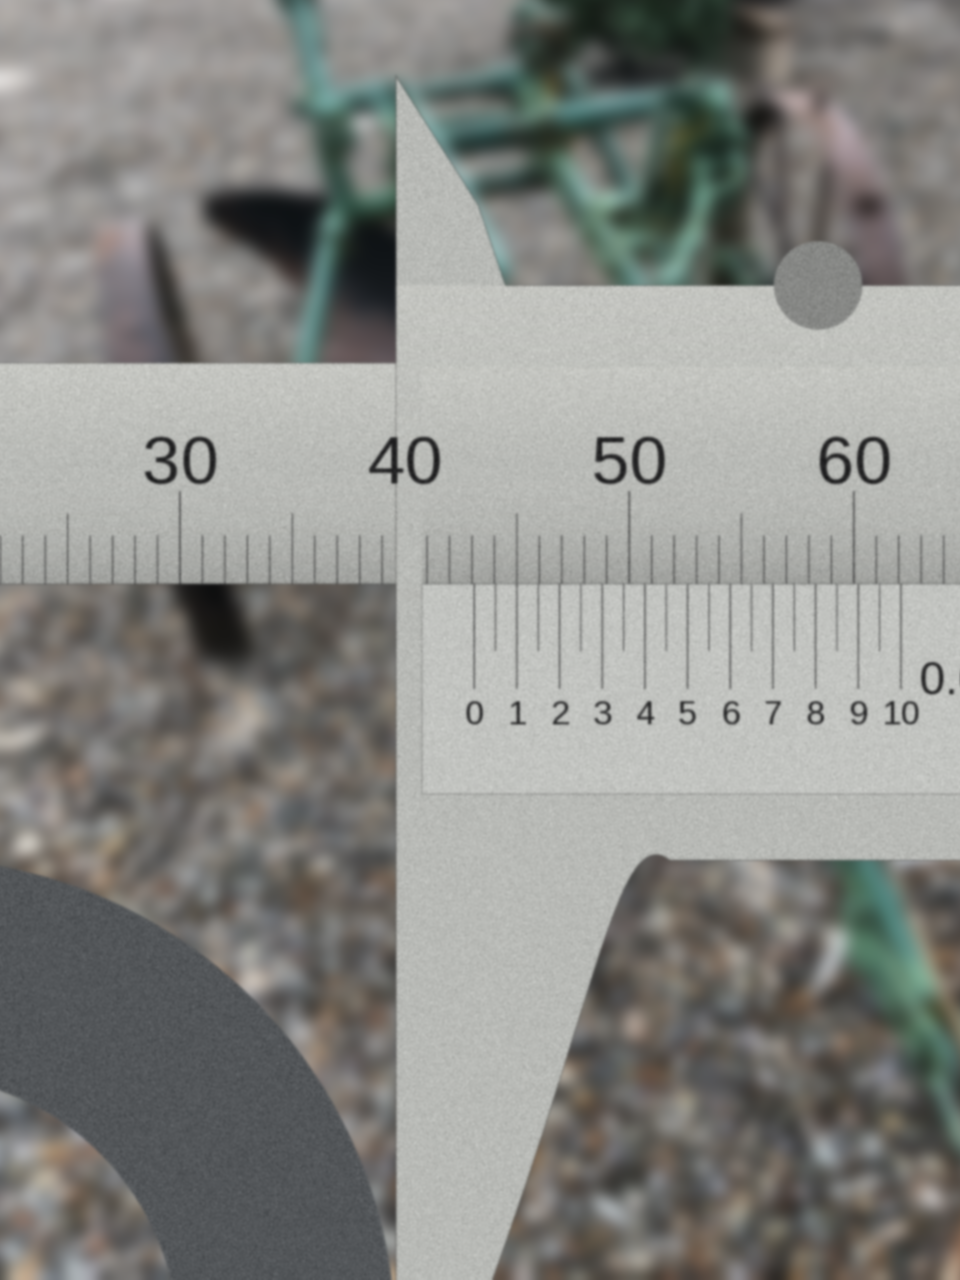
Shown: 43.1 mm
